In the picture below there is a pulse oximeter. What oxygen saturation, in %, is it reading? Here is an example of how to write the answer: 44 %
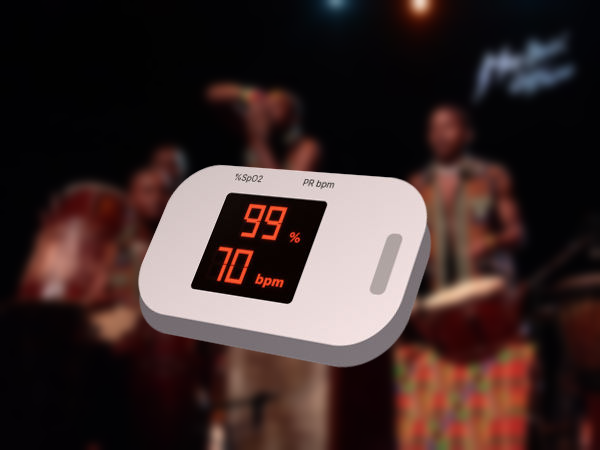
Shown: 99 %
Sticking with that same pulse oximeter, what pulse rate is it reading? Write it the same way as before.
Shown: 70 bpm
